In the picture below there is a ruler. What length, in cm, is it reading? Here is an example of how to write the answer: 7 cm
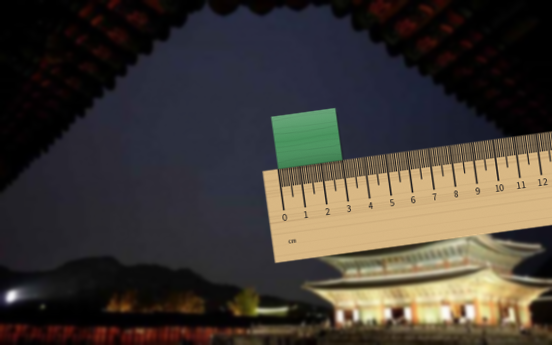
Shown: 3 cm
